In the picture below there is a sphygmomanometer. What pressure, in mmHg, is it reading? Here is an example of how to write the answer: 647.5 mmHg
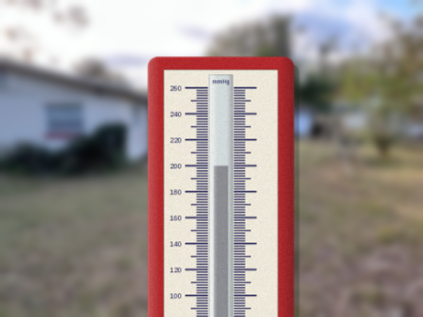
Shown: 200 mmHg
